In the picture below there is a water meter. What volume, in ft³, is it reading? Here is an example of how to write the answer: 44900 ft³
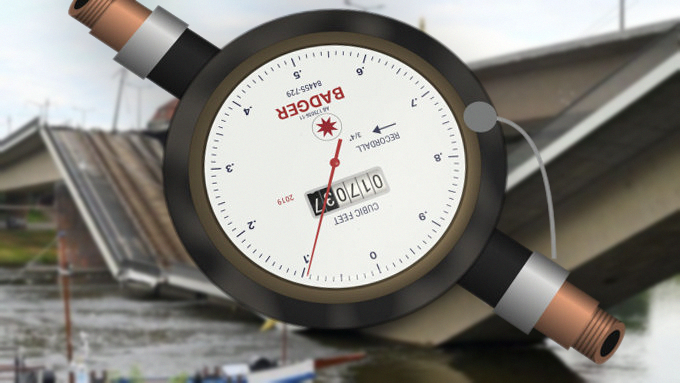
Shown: 17037.09 ft³
